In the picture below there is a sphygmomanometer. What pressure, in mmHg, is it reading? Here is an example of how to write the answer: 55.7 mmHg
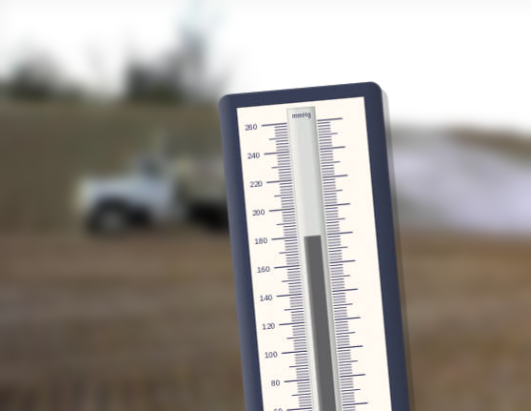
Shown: 180 mmHg
